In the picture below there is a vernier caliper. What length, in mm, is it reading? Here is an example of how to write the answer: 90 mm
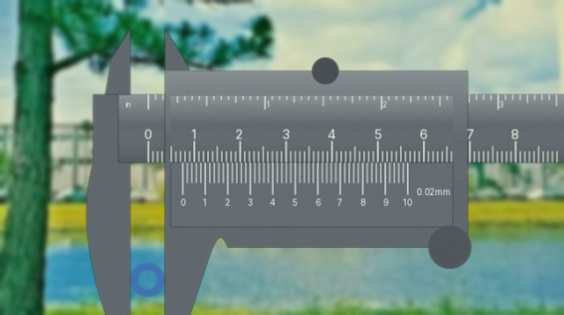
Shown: 7.5 mm
